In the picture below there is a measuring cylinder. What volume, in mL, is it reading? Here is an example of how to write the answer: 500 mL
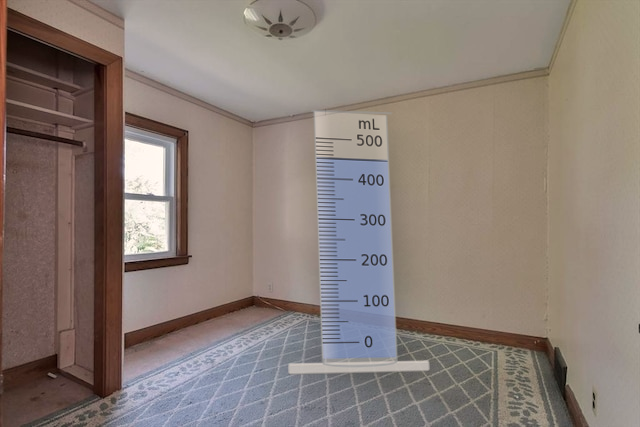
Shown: 450 mL
